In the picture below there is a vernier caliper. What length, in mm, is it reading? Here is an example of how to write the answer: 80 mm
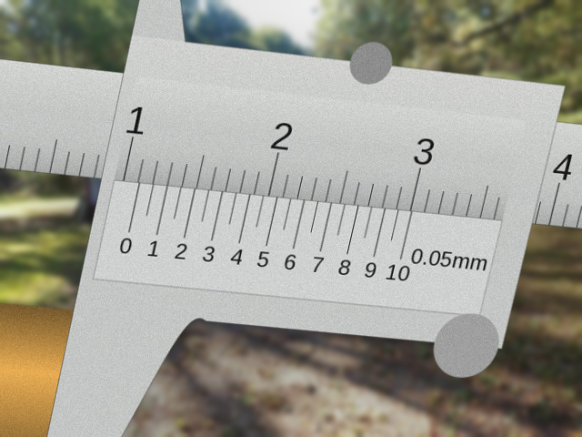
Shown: 11.1 mm
